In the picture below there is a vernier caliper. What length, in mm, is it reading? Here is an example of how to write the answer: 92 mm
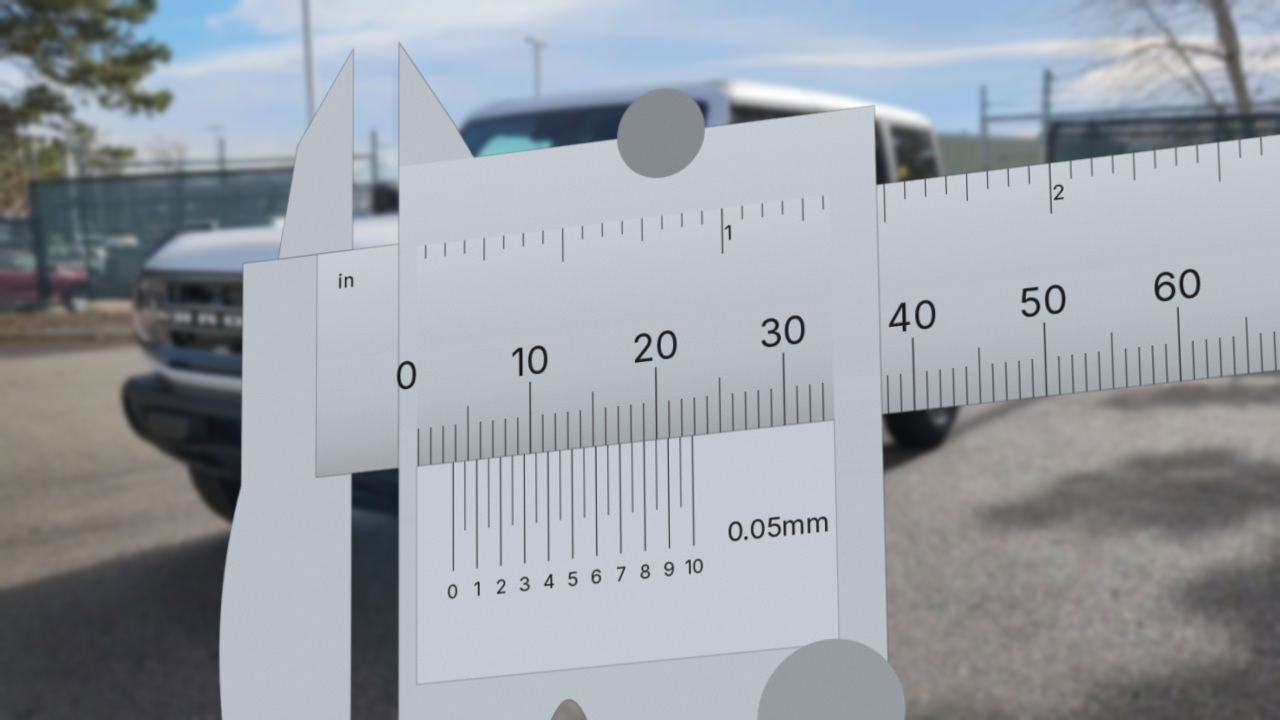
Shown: 3.8 mm
